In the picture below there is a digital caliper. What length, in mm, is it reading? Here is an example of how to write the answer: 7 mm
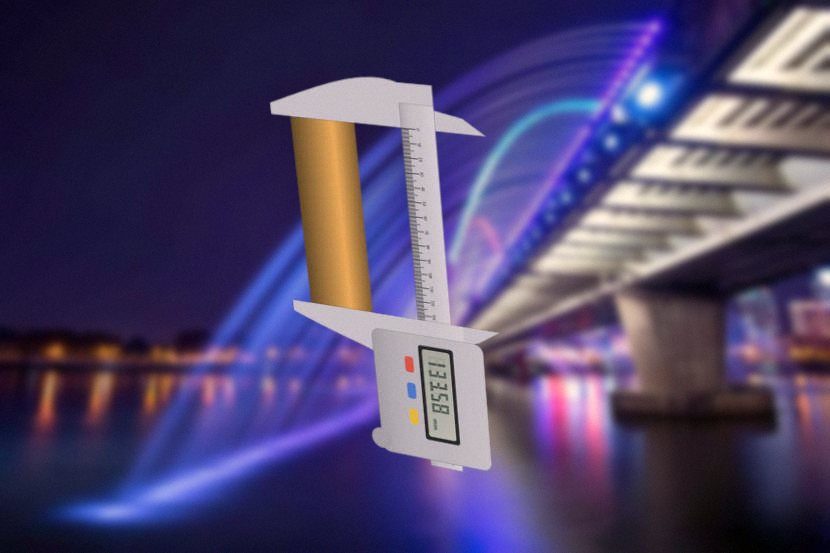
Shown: 133.58 mm
